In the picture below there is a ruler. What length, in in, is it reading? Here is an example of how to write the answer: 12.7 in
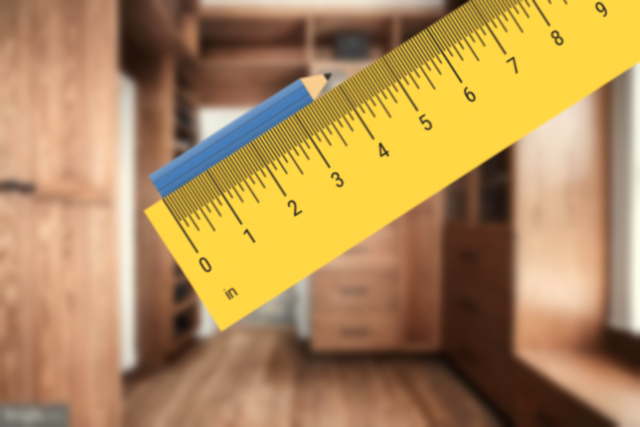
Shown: 4 in
